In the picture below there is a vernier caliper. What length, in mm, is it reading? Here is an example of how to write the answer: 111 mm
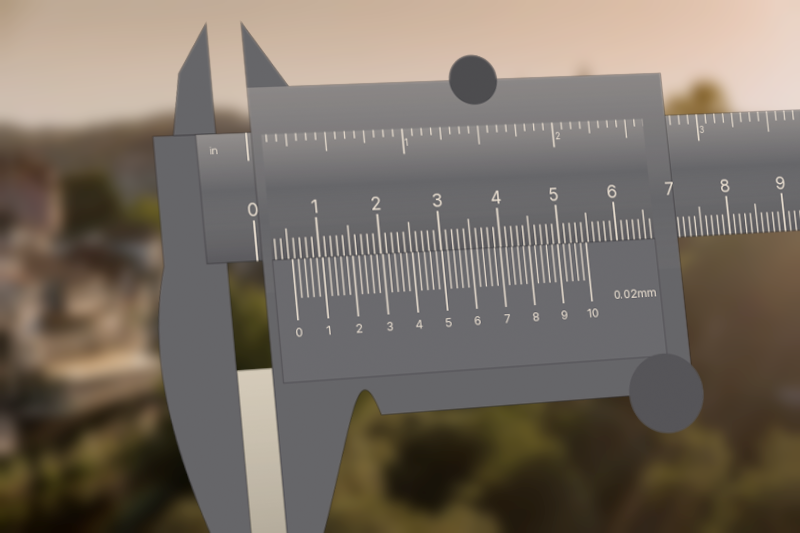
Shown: 5.6 mm
